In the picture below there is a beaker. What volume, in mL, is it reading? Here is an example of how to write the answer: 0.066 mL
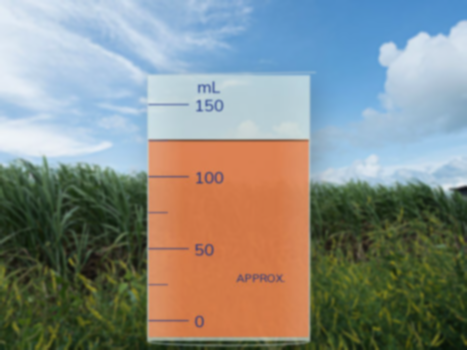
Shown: 125 mL
